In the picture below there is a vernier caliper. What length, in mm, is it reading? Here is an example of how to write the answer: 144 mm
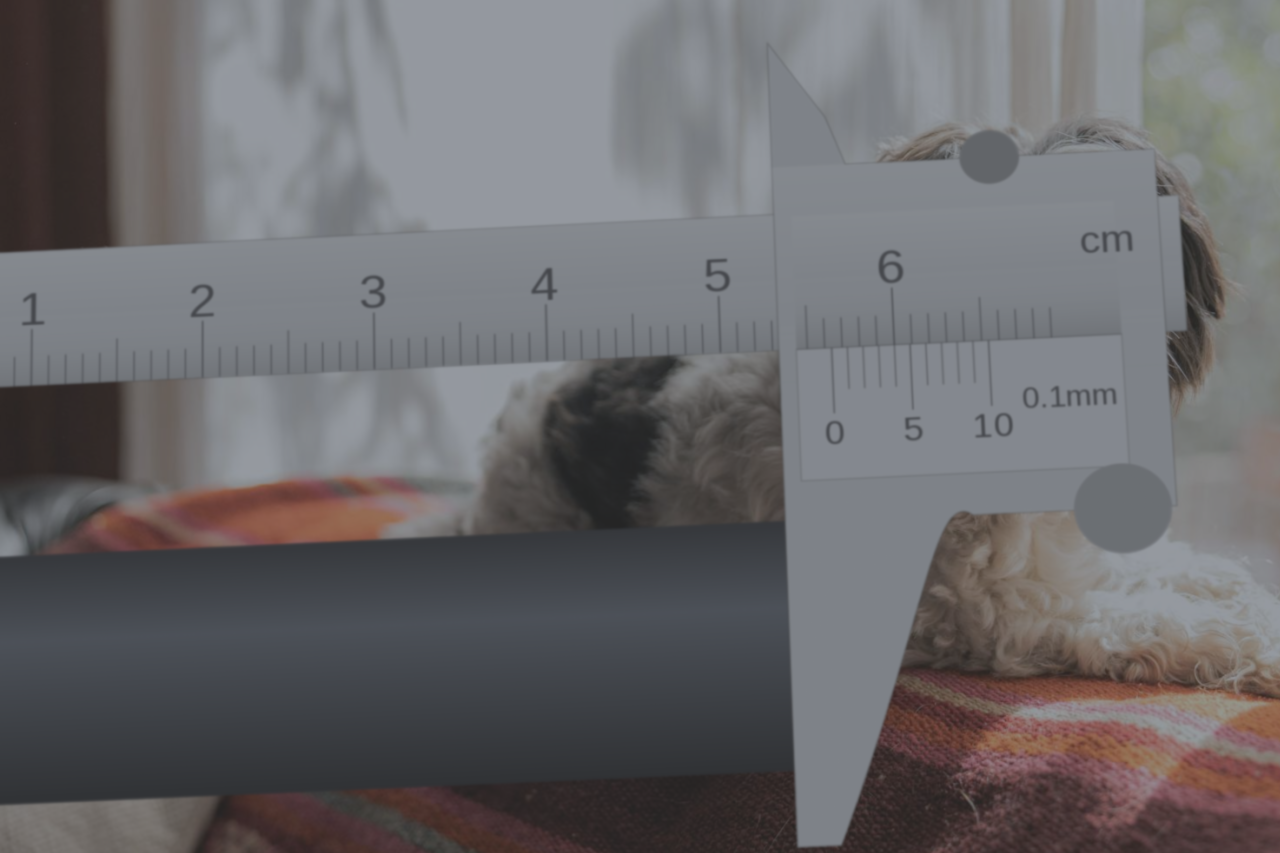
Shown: 56.4 mm
